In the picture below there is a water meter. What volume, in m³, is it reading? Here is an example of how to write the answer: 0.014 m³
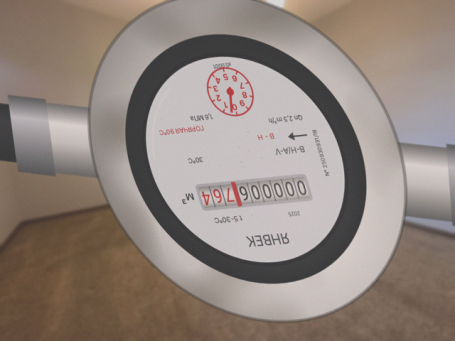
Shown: 6.7640 m³
